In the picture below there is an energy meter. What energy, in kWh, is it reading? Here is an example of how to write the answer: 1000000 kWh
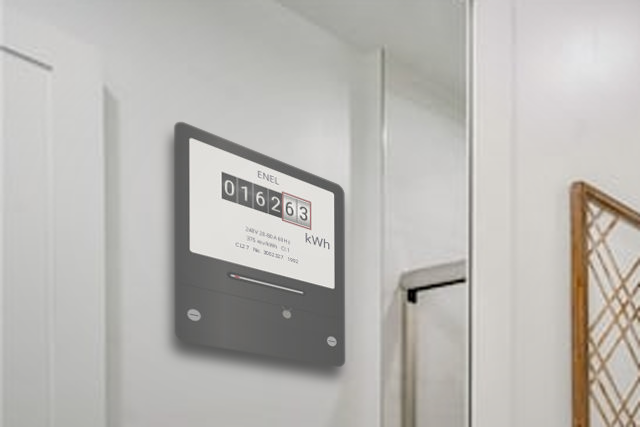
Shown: 162.63 kWh
